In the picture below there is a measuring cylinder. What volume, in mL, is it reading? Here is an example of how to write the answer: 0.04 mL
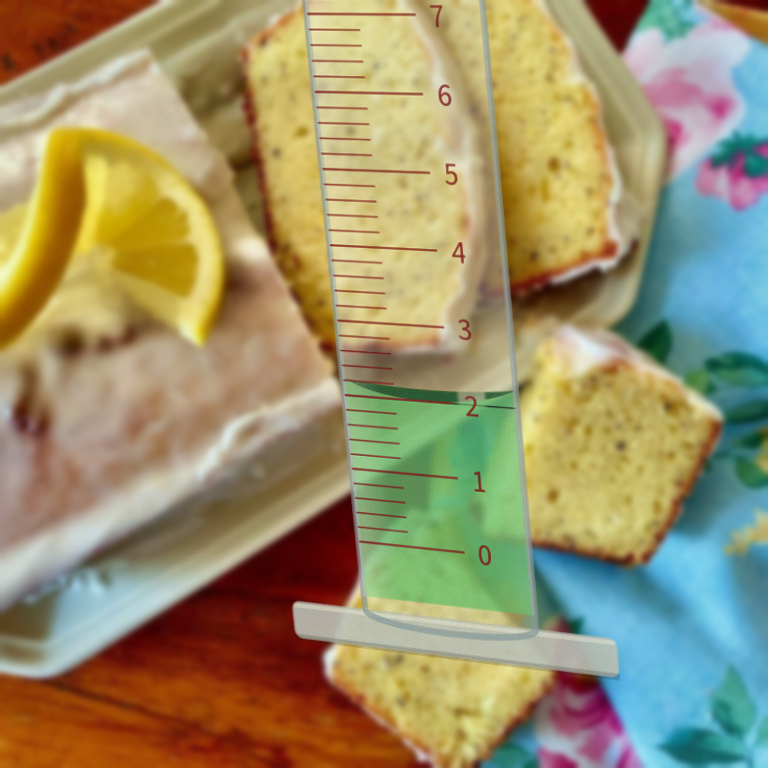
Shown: 2 mL
